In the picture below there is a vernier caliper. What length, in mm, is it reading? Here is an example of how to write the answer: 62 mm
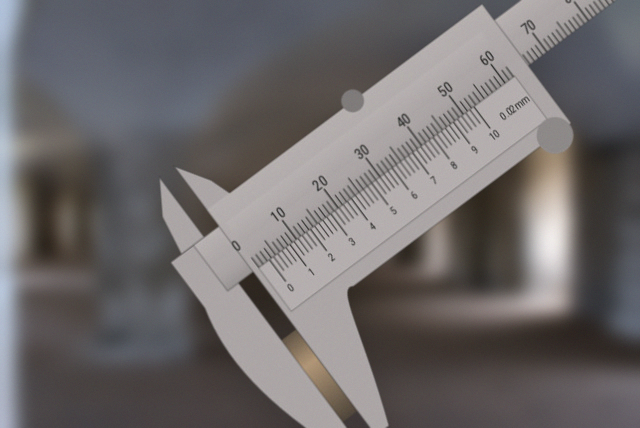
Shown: 3.5 mm
